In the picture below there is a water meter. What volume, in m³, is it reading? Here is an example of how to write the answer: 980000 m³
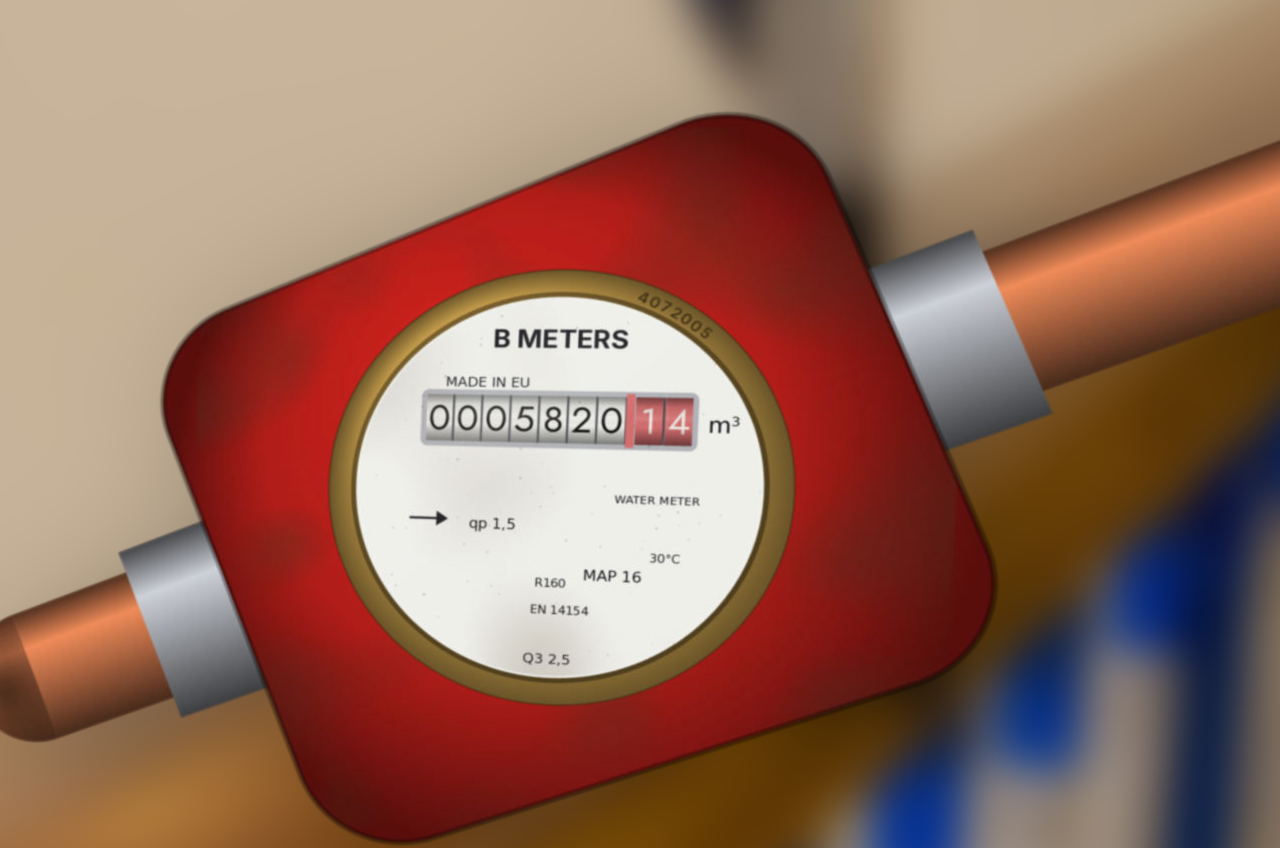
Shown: 5820.14 m³
